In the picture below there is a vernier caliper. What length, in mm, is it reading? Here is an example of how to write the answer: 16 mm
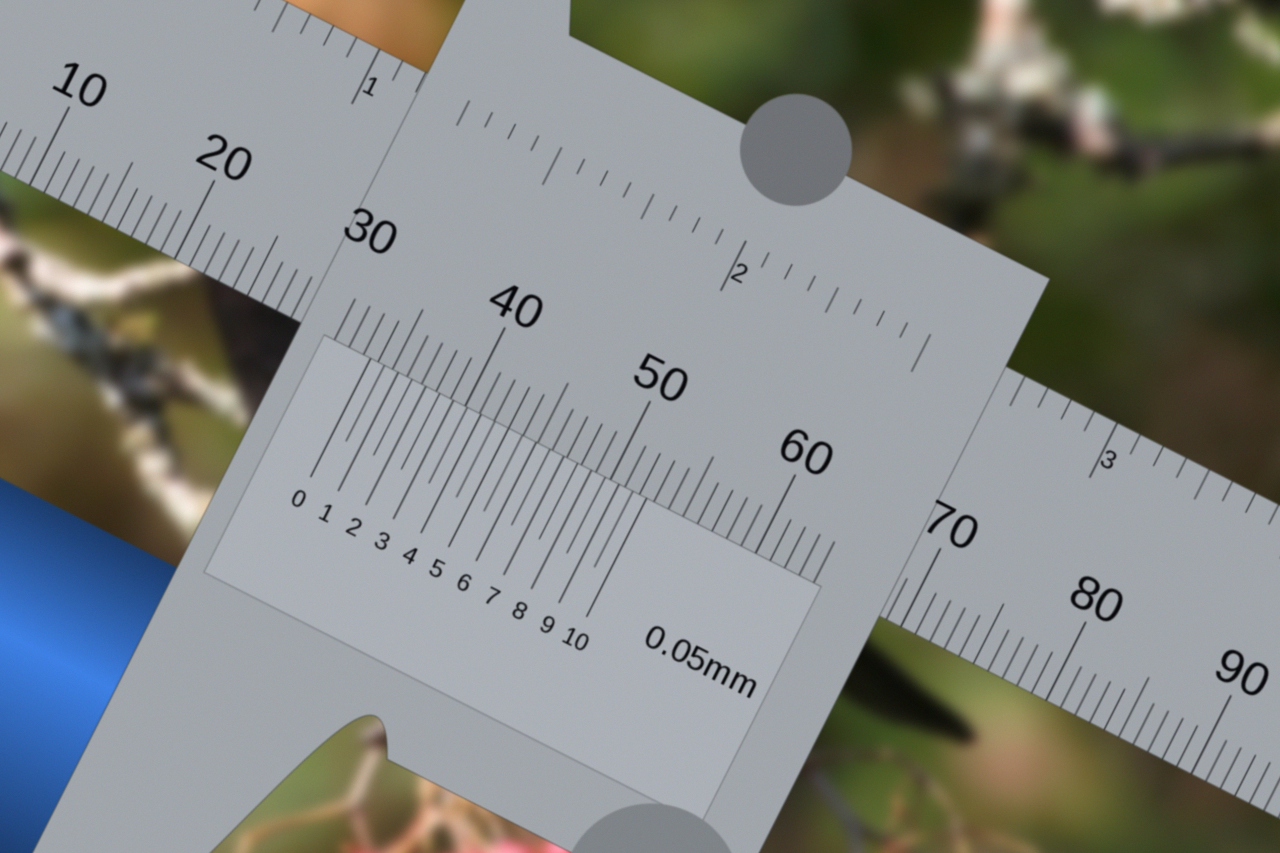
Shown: 33.5 mm
